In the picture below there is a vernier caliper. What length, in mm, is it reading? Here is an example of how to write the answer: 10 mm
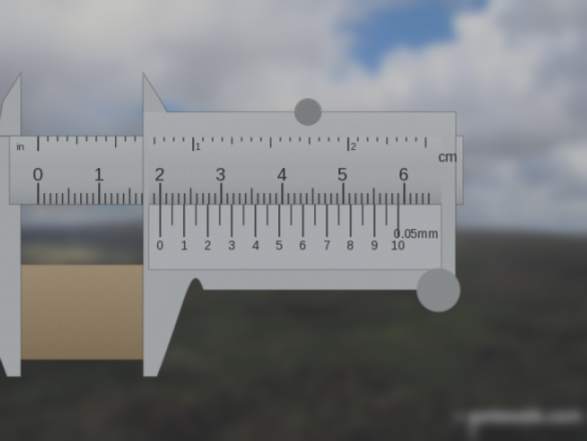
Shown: 20.0 mm
